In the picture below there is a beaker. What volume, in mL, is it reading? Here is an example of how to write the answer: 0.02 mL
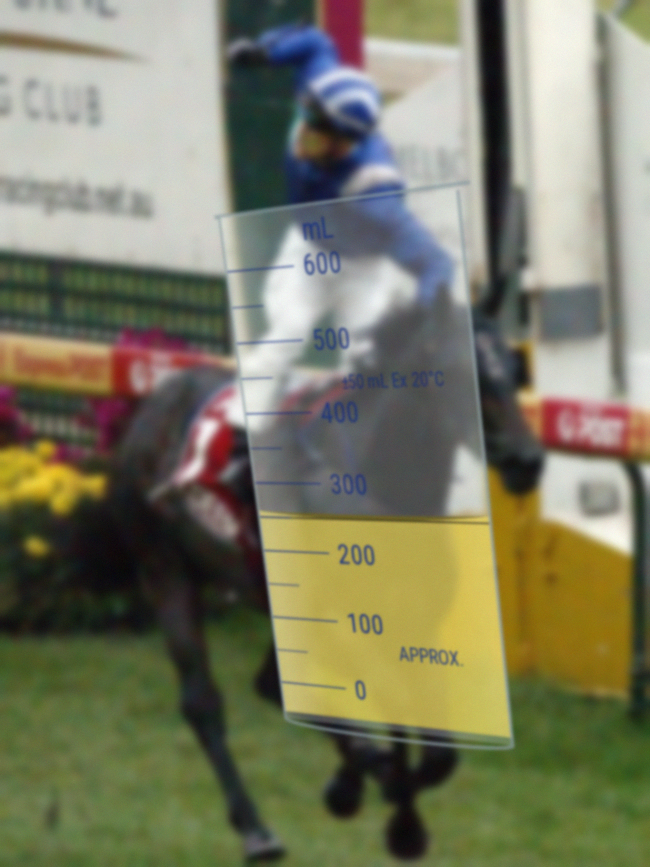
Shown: 250 mL
